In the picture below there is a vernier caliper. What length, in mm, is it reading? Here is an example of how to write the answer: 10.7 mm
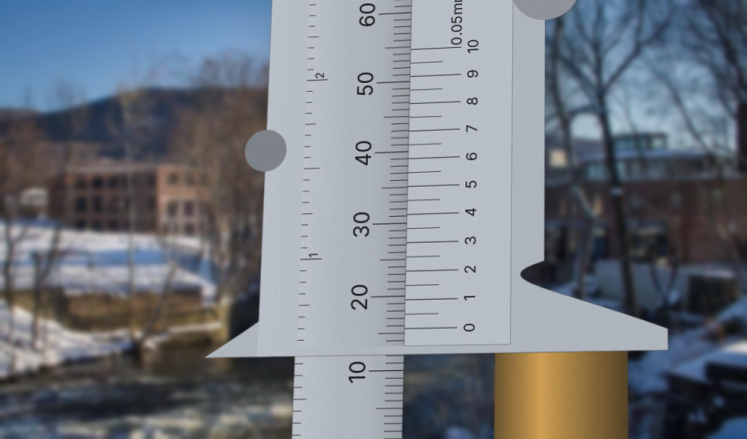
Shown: 15.6 mm
